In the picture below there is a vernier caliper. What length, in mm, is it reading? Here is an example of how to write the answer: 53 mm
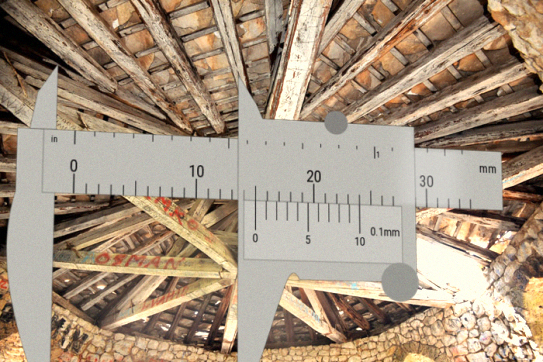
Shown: 15.0 mm
